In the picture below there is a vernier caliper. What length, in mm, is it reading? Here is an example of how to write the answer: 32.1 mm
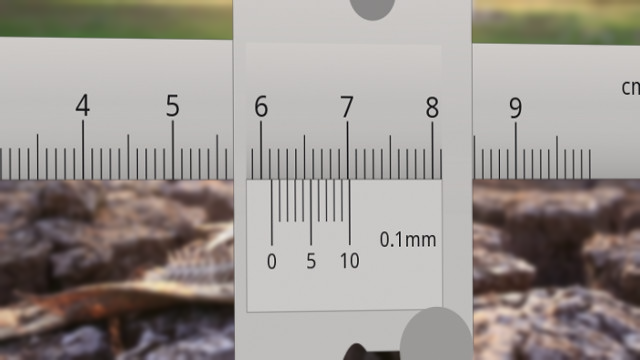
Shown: 61.2 mm
